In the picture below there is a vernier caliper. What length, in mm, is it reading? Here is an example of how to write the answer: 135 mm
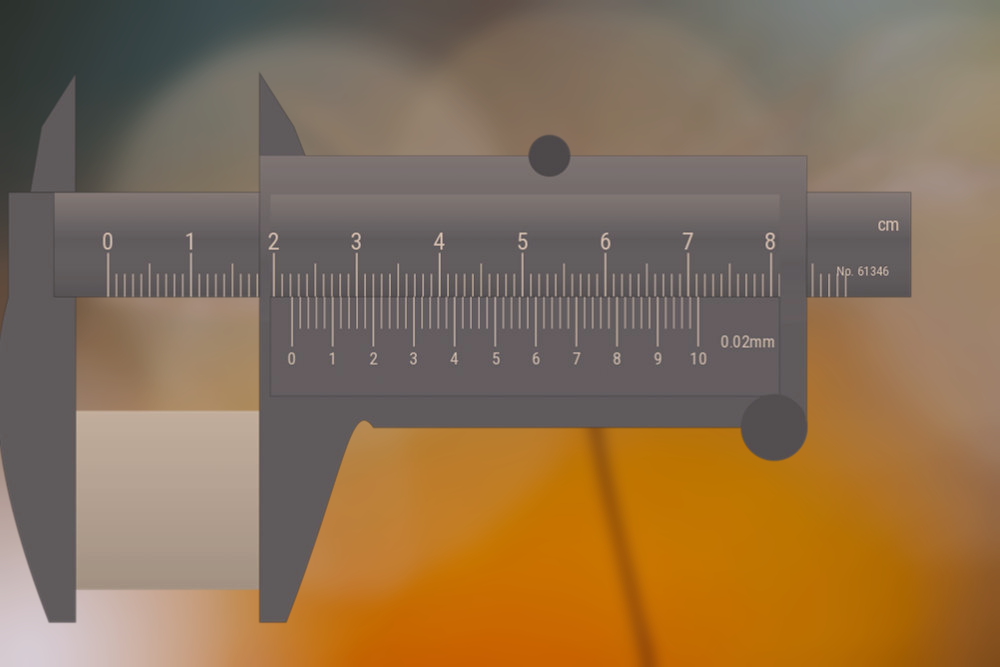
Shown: 22.2 mm
